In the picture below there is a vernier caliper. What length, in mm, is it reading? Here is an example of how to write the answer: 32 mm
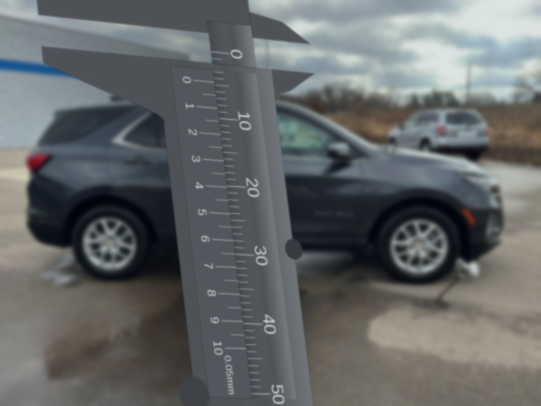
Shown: 4.6 mm
